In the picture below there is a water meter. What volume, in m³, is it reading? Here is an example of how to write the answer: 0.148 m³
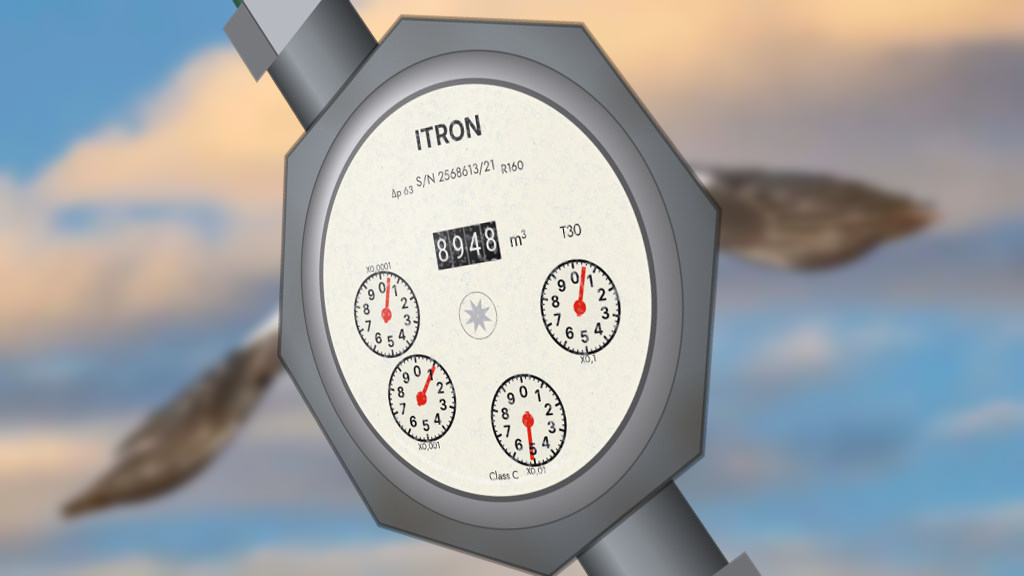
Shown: 8948.0510 m³
